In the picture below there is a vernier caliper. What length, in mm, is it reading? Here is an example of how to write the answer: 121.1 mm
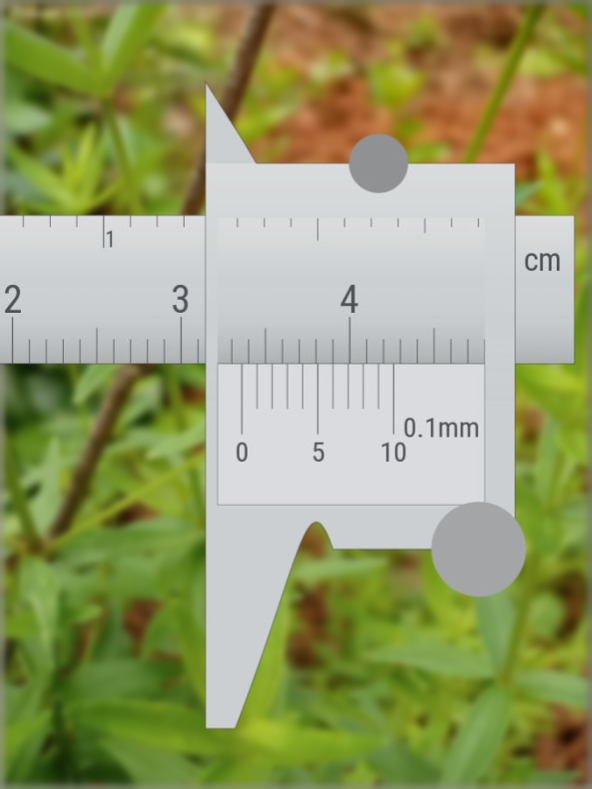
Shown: 33.6 mm
